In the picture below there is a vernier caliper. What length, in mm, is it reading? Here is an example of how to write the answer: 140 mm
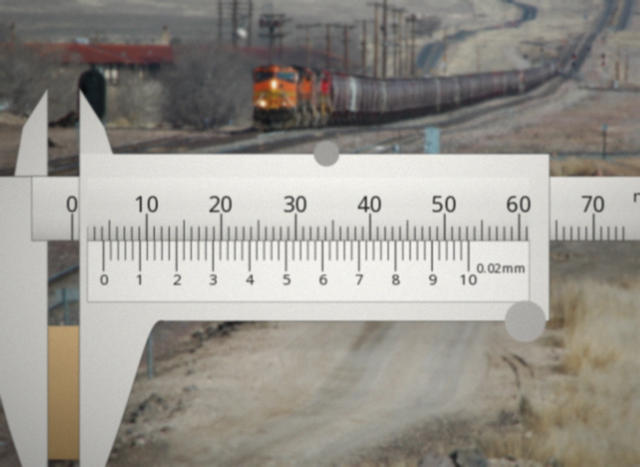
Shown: 4.2 mm
